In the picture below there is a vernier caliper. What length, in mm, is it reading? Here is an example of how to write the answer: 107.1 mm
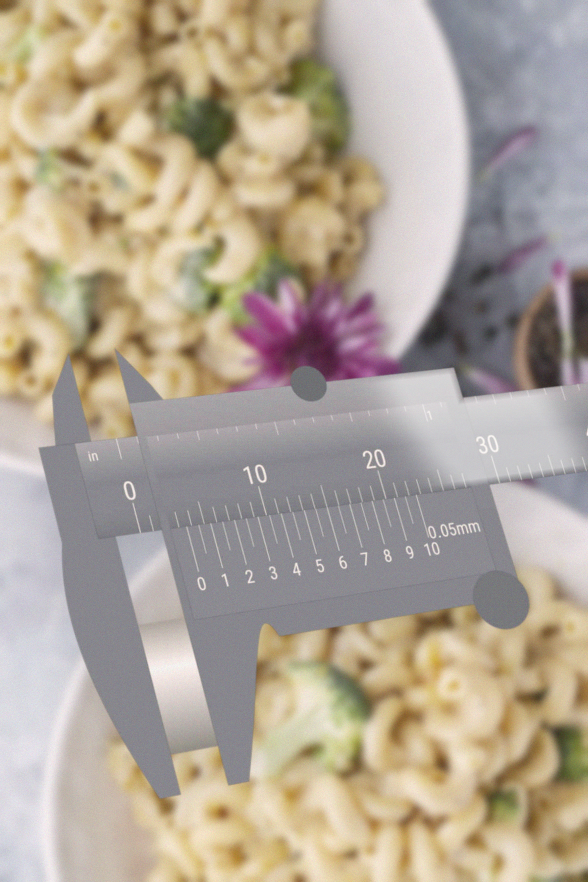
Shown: 3.6 mm
